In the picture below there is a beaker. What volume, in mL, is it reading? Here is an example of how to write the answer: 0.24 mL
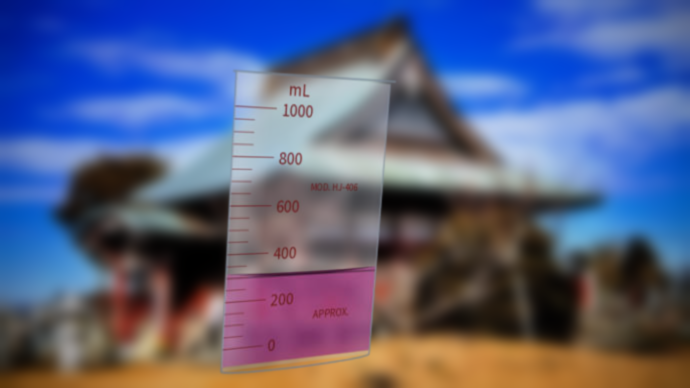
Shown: 300 mL
